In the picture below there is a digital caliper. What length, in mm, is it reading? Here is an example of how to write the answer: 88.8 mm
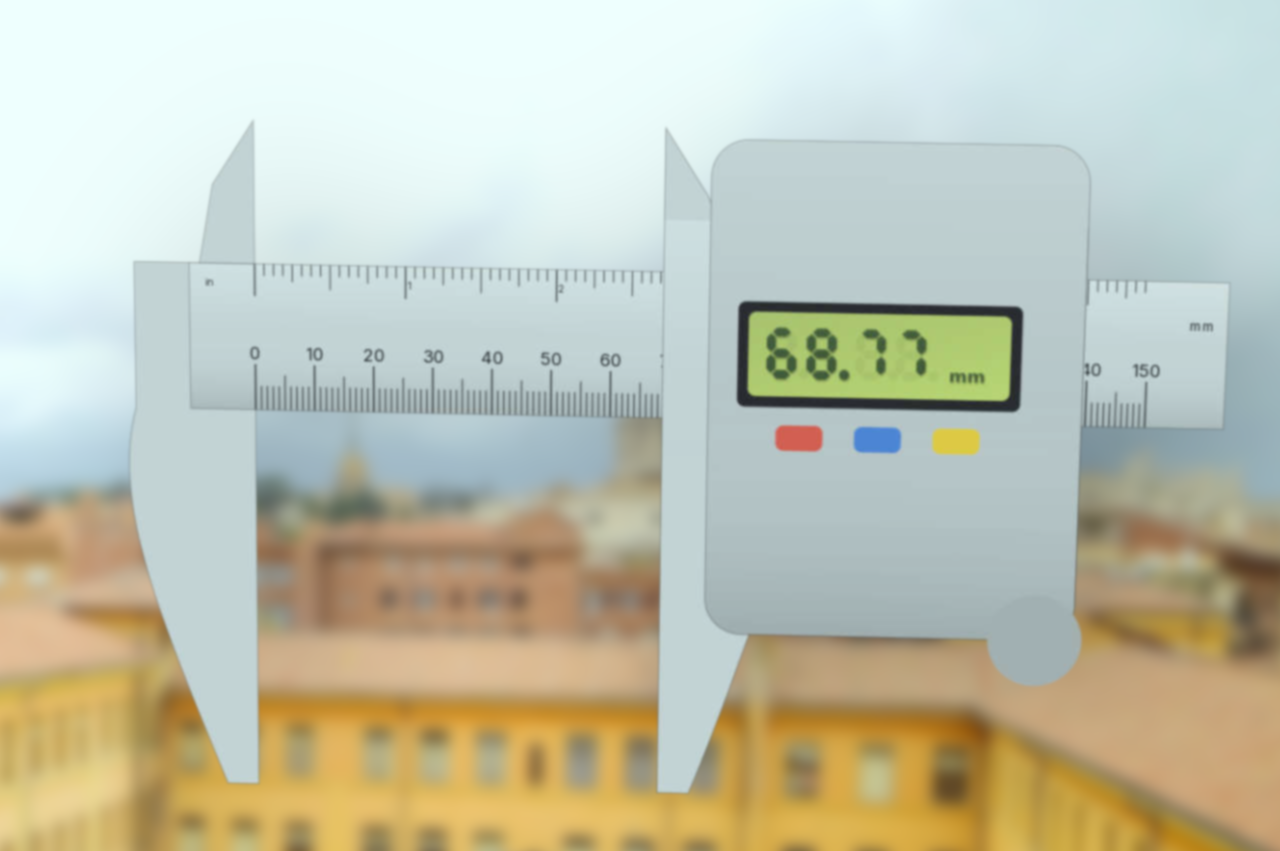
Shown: 68.77 mm
